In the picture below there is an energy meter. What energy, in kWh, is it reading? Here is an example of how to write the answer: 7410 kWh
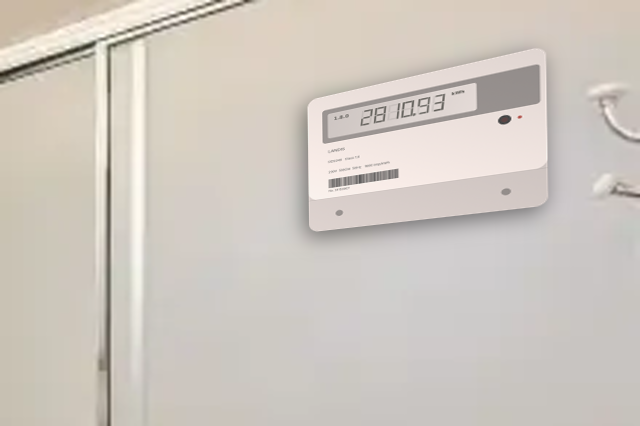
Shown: 2810.93 kWh
